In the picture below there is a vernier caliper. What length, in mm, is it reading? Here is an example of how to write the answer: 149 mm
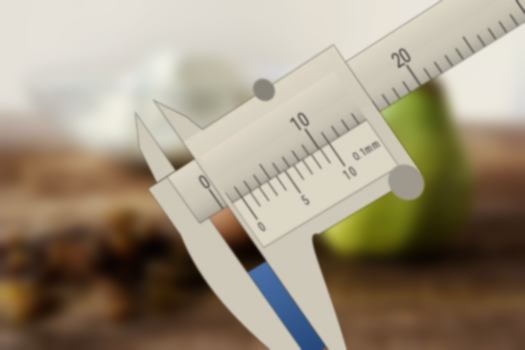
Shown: 2.0 mm
